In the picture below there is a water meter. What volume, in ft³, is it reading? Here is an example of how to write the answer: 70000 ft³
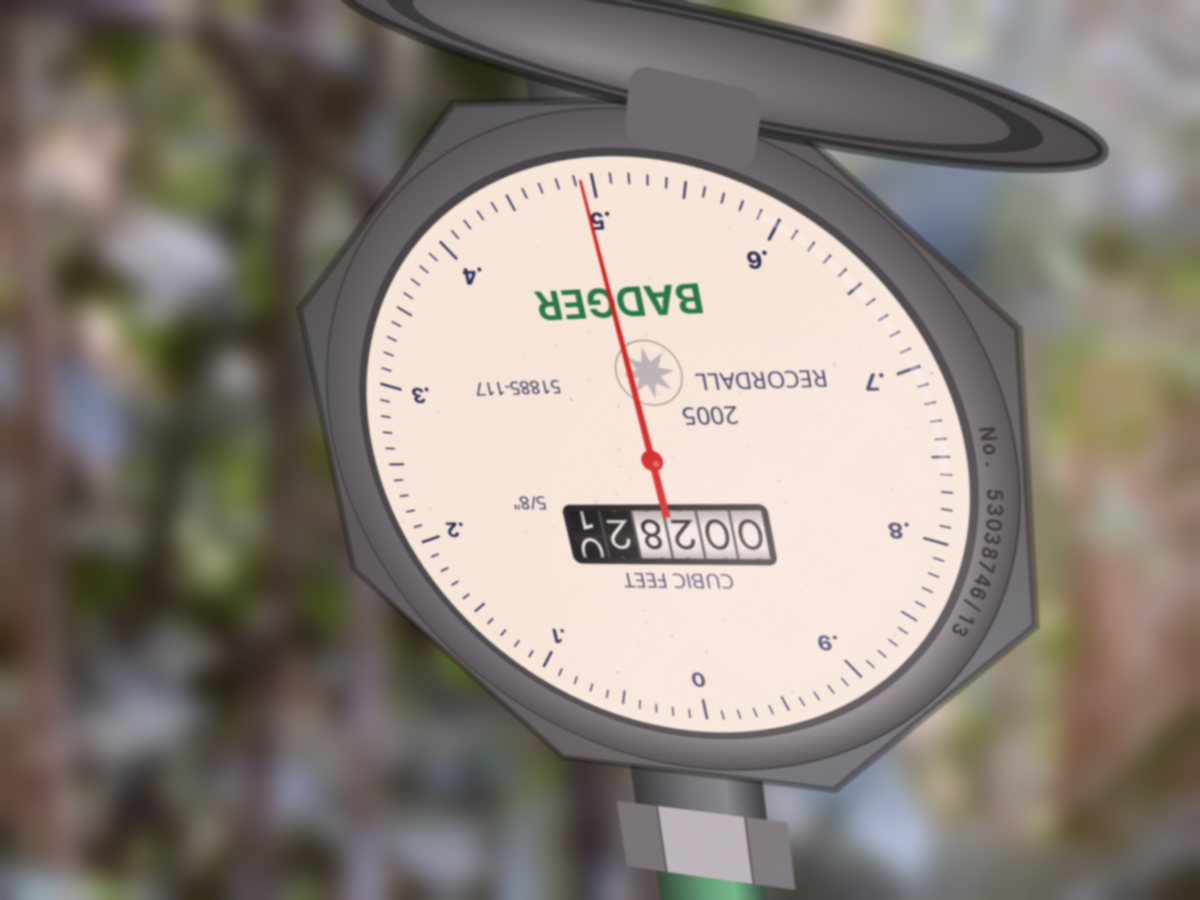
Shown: 2820.49 ft³
